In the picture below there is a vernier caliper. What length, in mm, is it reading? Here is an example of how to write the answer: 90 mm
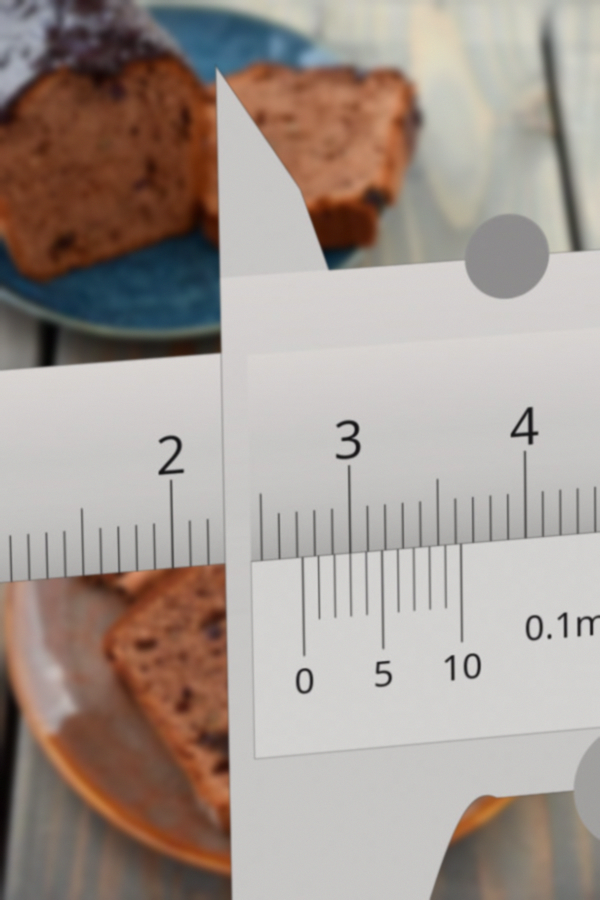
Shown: 27.3 mm
